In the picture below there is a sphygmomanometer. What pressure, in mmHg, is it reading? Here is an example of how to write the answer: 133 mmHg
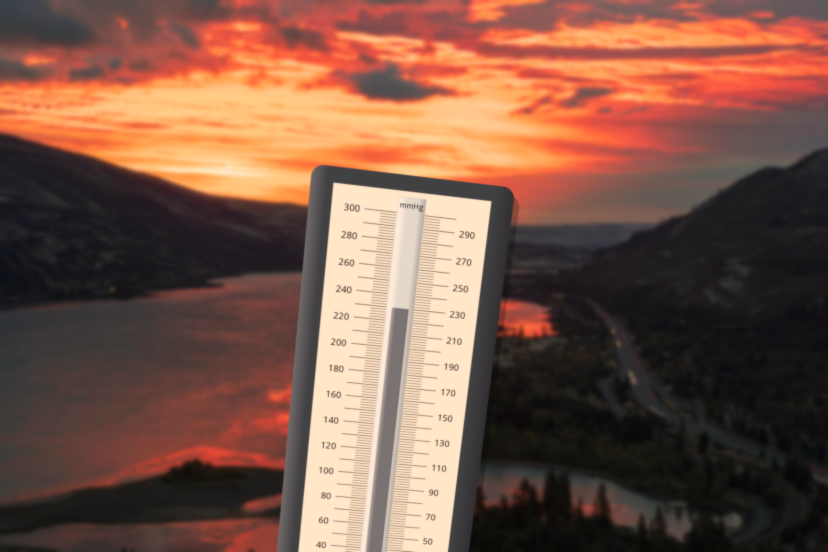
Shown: 230 mmHg
